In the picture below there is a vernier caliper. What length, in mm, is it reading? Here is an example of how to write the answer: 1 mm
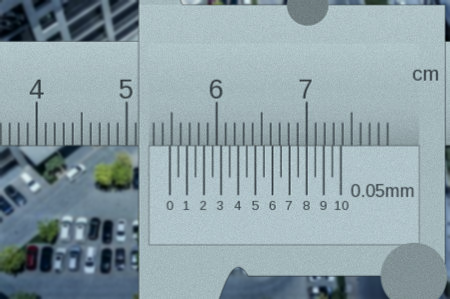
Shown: 54.8 mm
